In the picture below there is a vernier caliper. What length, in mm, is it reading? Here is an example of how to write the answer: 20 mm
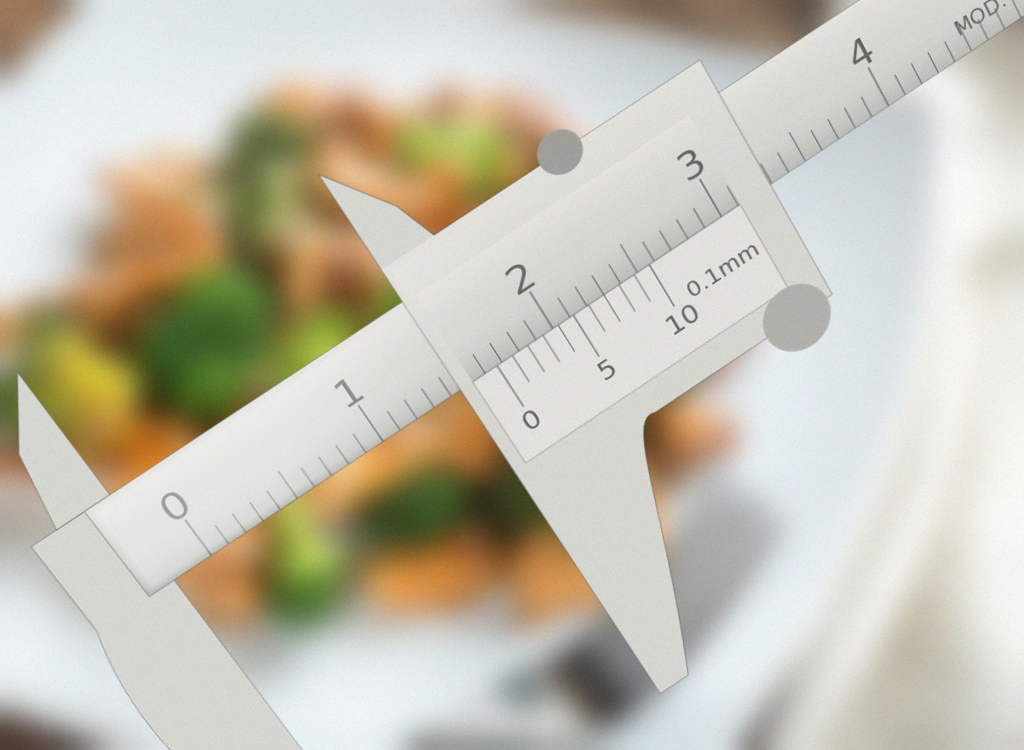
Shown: 16.7 mm
